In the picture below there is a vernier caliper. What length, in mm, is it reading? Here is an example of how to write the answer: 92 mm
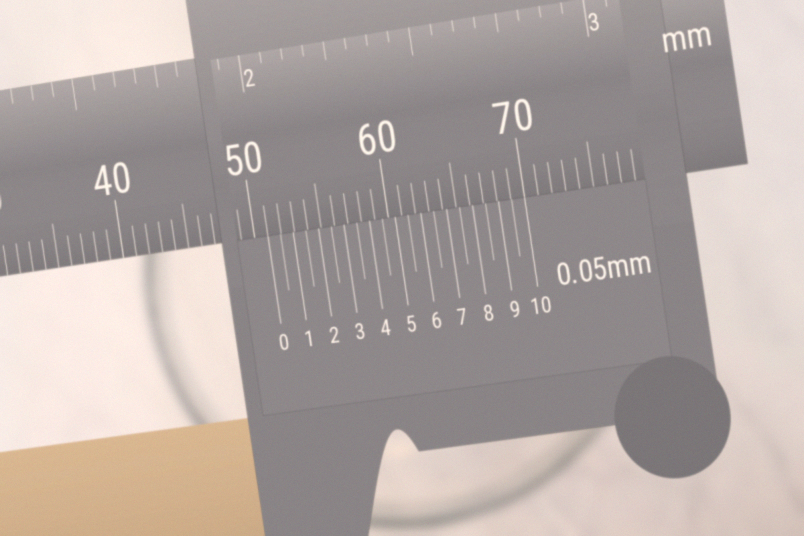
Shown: 51.0 mm
